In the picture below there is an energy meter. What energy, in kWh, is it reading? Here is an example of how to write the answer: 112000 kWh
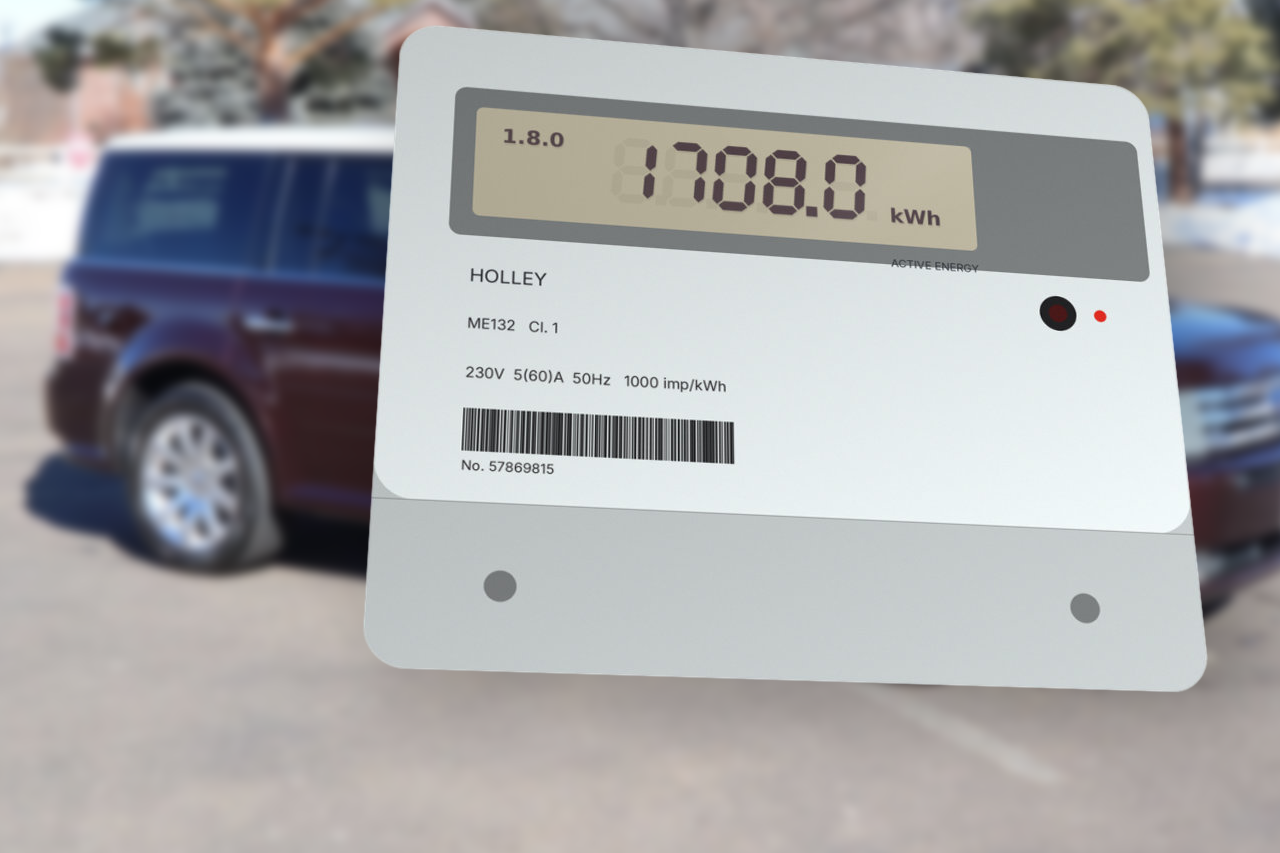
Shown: 1708.0 kWh
